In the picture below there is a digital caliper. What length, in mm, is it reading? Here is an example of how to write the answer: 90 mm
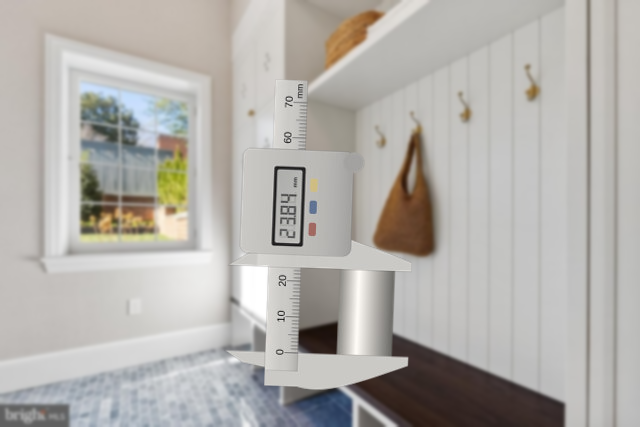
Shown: 23.84 mm
